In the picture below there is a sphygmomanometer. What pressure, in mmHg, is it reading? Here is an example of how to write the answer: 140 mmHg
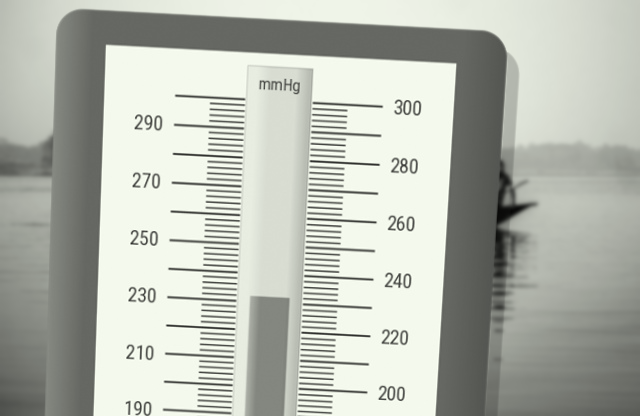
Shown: 232 mmHg
